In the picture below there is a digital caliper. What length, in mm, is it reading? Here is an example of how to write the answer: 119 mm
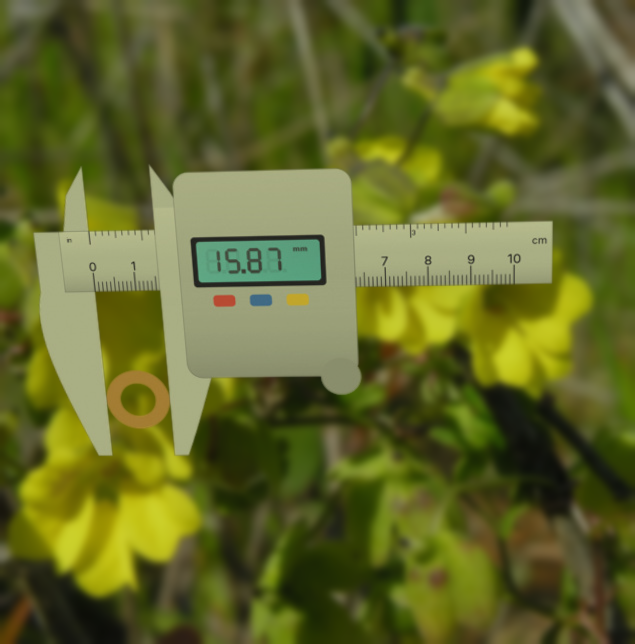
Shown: 15.87 mm
